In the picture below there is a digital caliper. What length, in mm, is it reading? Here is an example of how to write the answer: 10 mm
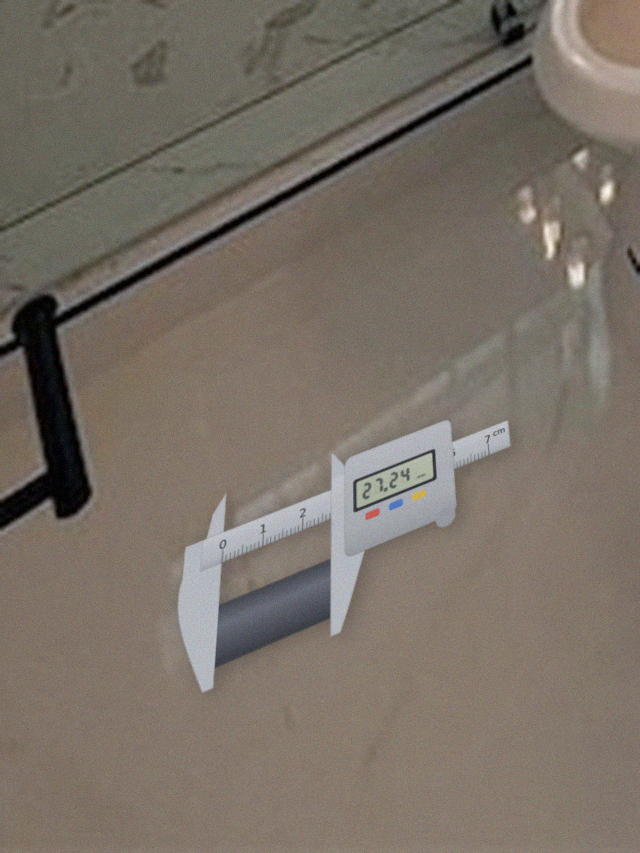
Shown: 27.24 mm
